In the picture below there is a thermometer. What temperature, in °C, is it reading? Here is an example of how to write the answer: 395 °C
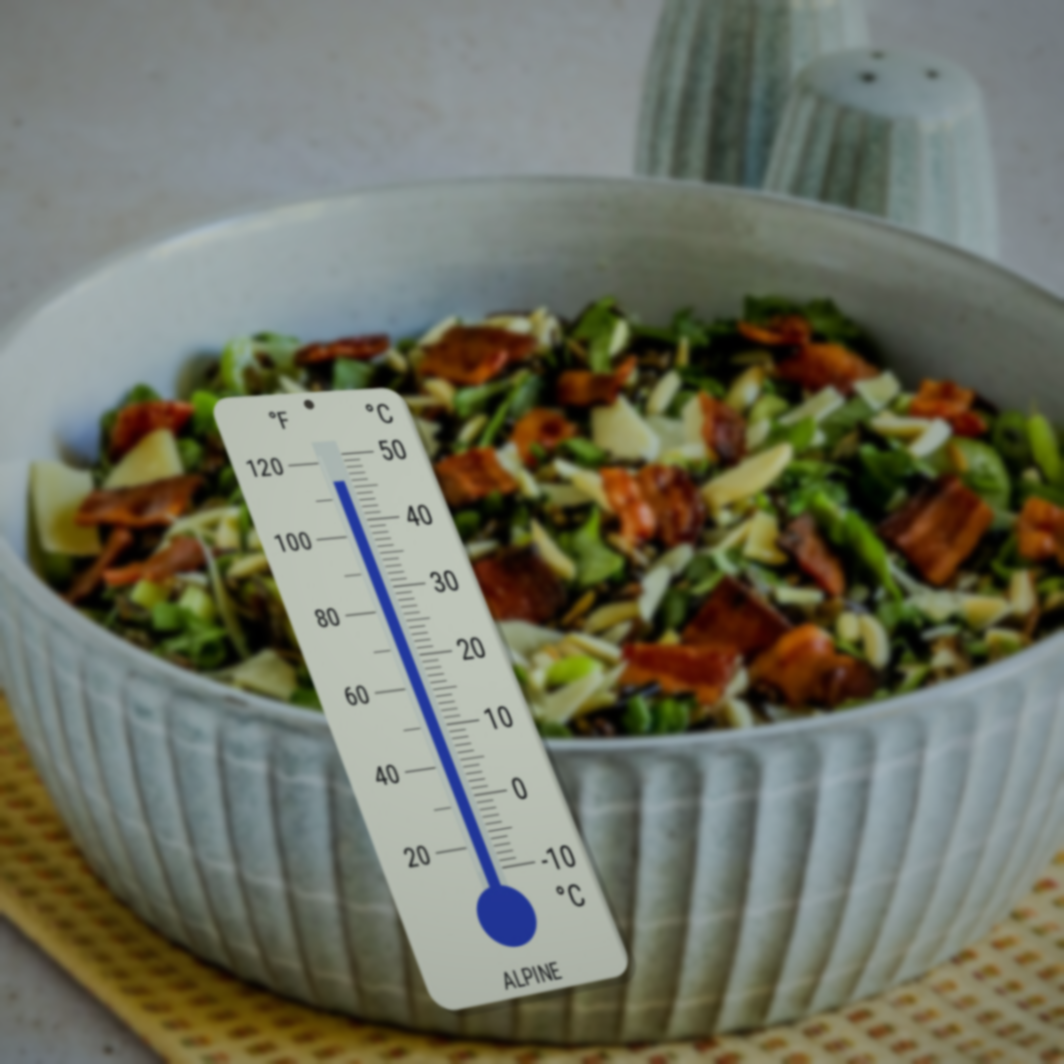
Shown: 46 °C
